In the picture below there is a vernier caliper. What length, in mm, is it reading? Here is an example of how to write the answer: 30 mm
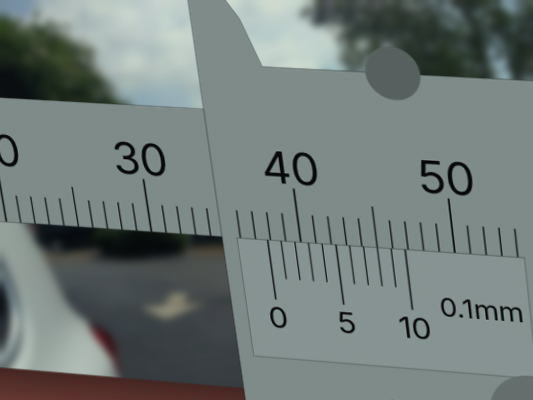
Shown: 37.8 mm
